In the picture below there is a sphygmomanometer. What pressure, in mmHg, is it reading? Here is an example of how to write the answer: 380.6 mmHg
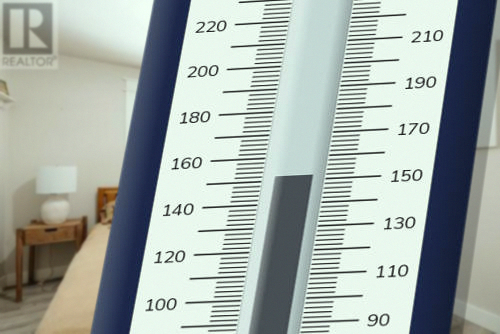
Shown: 152 mmHg
